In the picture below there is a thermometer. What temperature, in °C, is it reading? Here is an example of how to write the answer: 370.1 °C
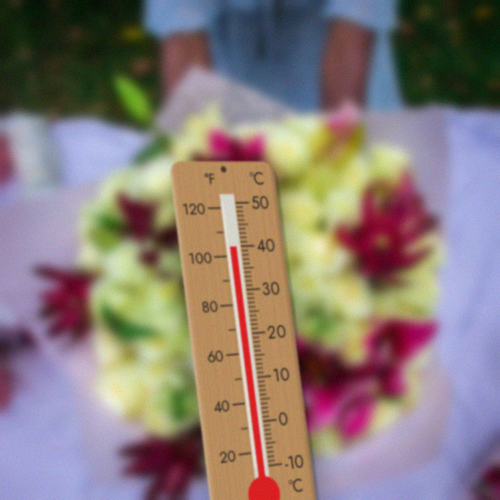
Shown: 40 °C
